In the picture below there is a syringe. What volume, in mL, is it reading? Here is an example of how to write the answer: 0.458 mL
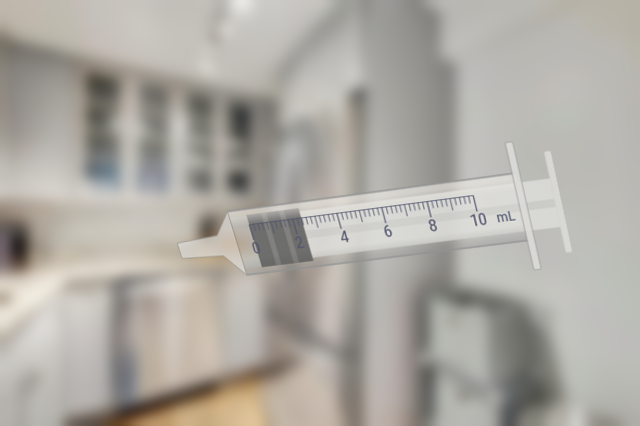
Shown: 0 mL
